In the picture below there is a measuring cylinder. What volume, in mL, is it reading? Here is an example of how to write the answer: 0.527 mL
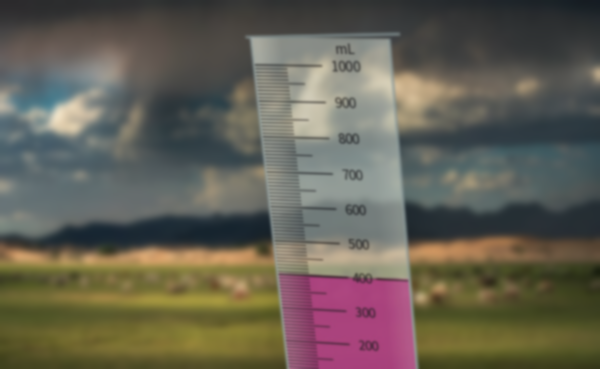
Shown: 400 mL
